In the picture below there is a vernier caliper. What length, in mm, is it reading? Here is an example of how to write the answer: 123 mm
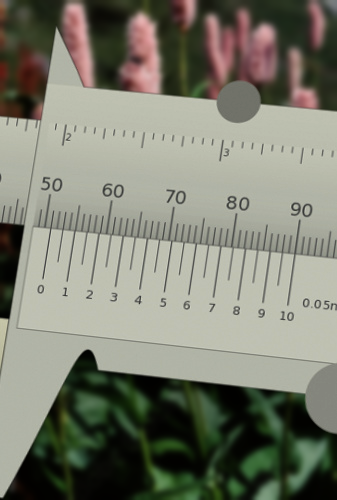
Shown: 51.0 mm
